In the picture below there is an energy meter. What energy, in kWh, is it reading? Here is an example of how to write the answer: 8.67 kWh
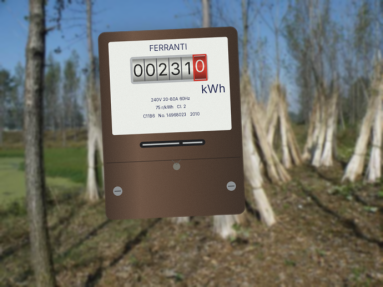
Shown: 231.0 kWh
